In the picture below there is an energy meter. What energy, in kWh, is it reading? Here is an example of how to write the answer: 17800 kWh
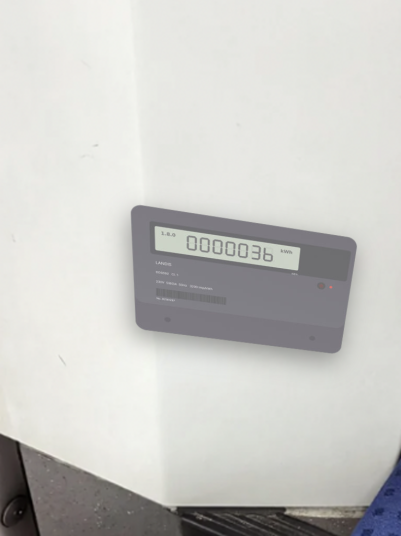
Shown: 36 kWh
